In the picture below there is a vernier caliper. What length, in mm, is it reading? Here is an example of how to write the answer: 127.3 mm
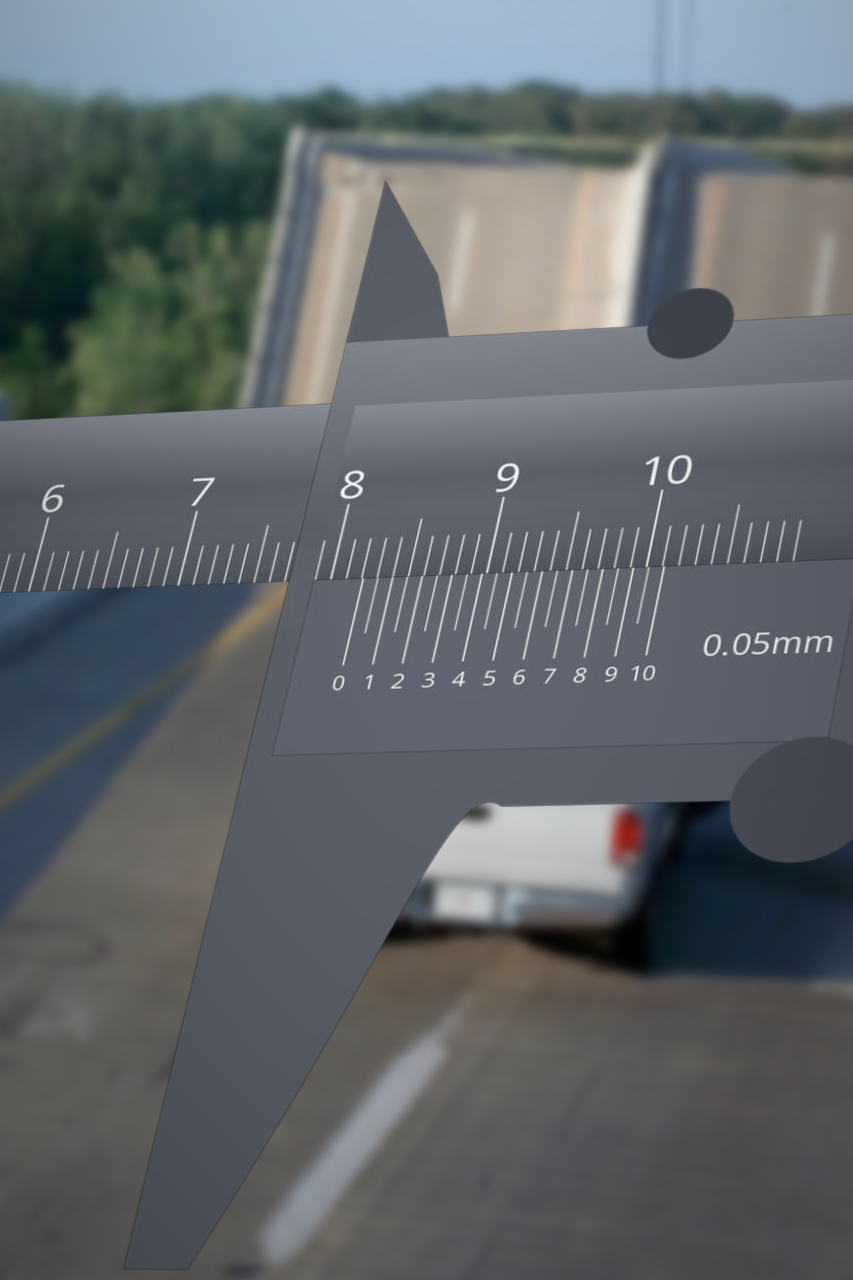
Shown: 82.1 mm
